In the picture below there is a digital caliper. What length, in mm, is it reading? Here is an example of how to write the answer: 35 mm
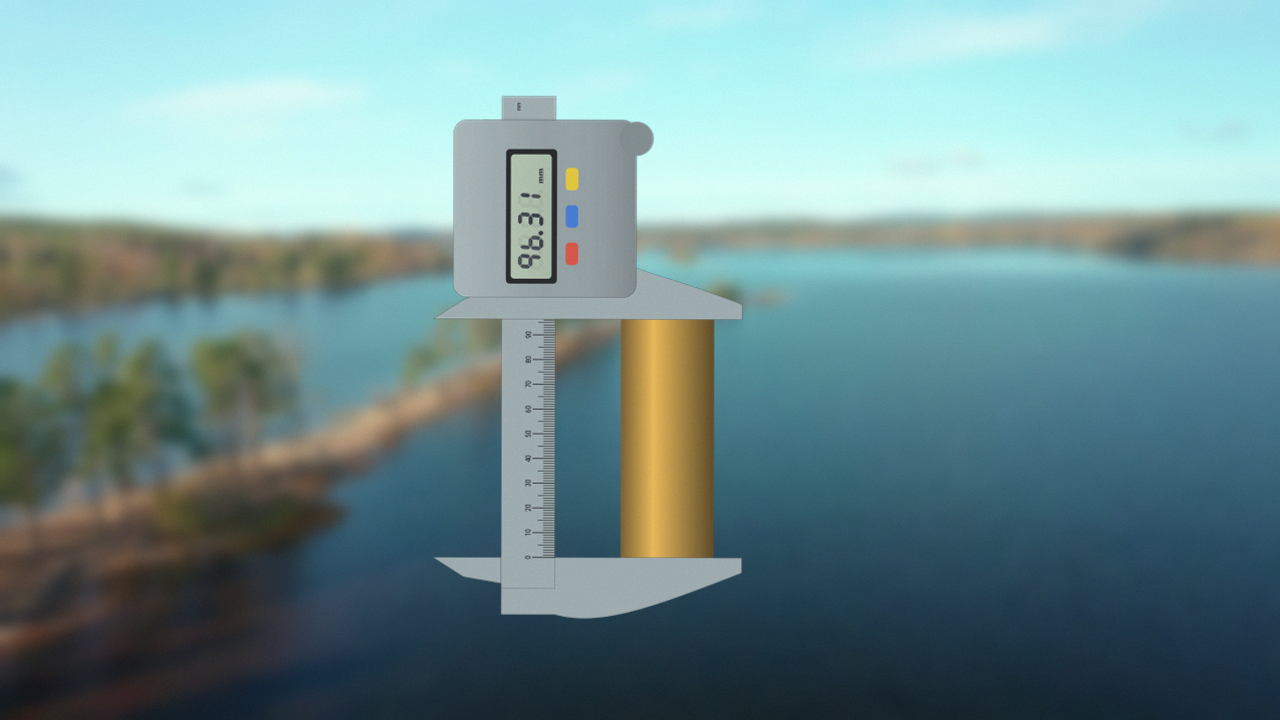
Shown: 96.31 mm
